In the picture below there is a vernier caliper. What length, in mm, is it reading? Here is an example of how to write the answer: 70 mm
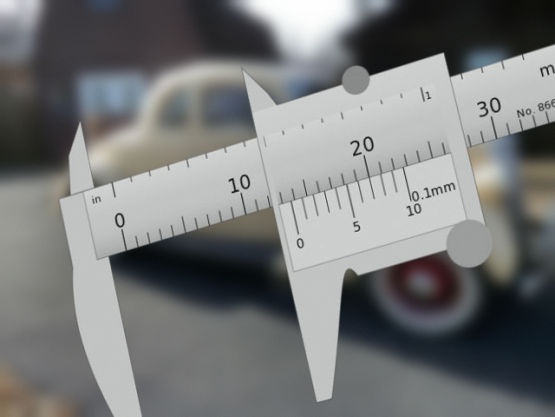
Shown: 13.7 mm
